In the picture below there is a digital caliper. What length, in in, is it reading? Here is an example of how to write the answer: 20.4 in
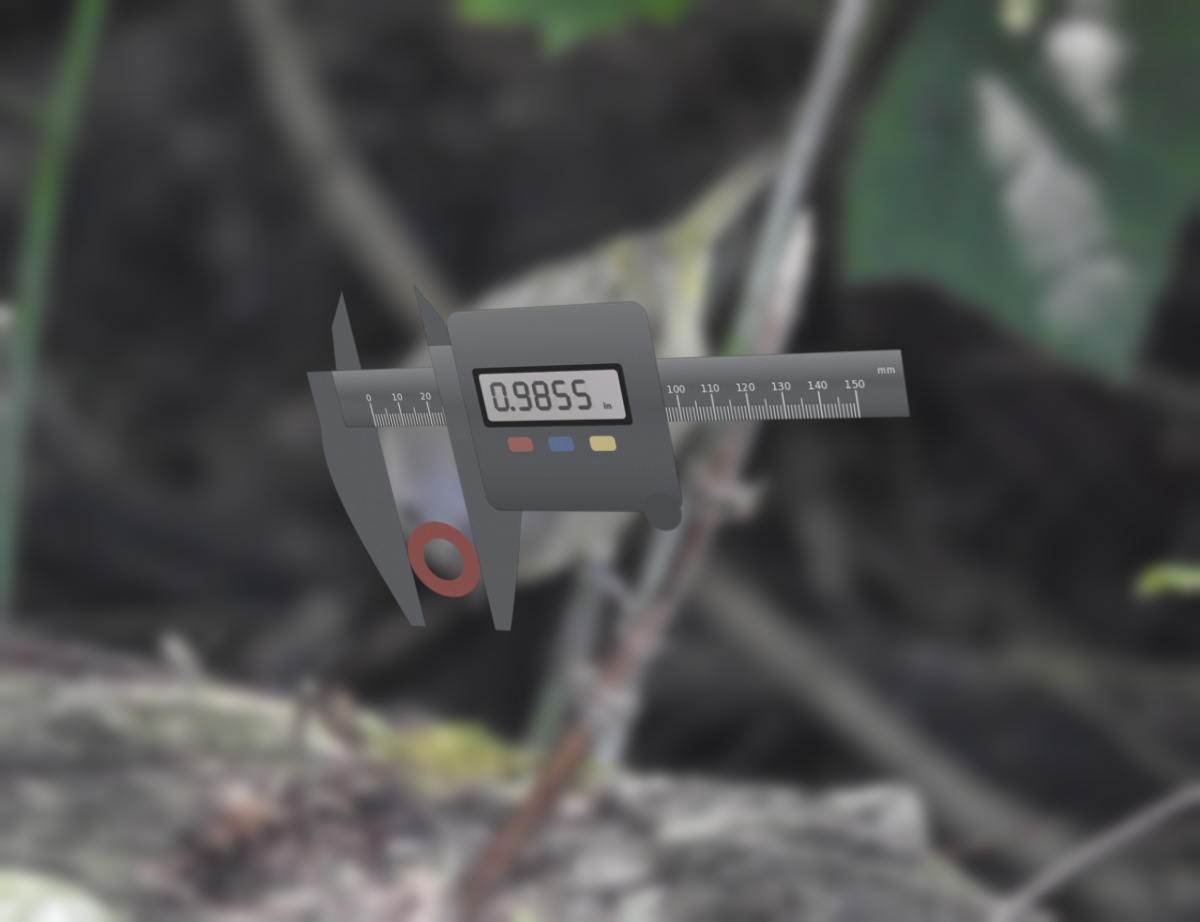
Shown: 0.9855 in
